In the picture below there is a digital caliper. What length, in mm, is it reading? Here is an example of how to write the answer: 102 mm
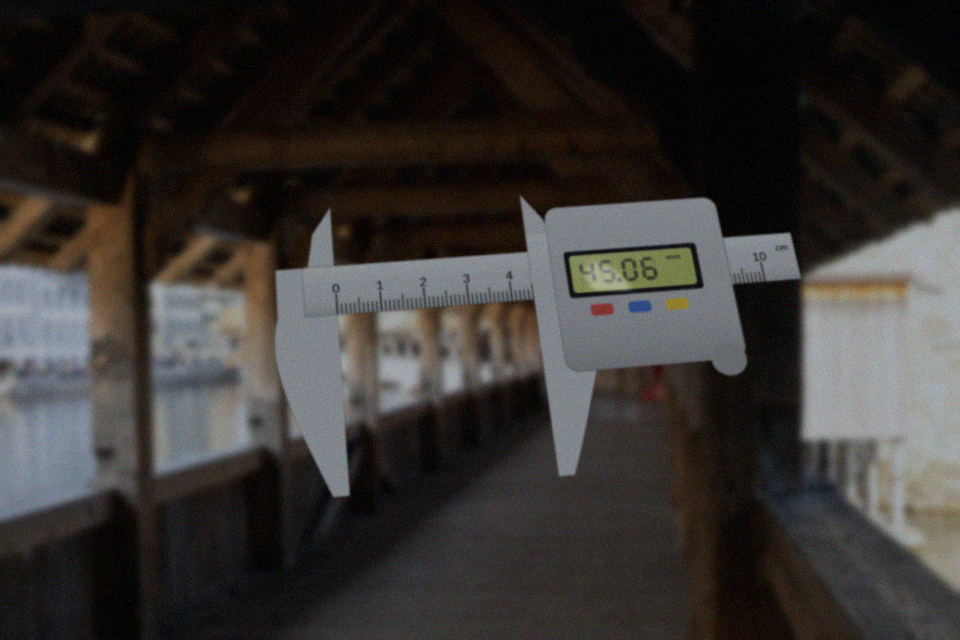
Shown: 45.06 mm
